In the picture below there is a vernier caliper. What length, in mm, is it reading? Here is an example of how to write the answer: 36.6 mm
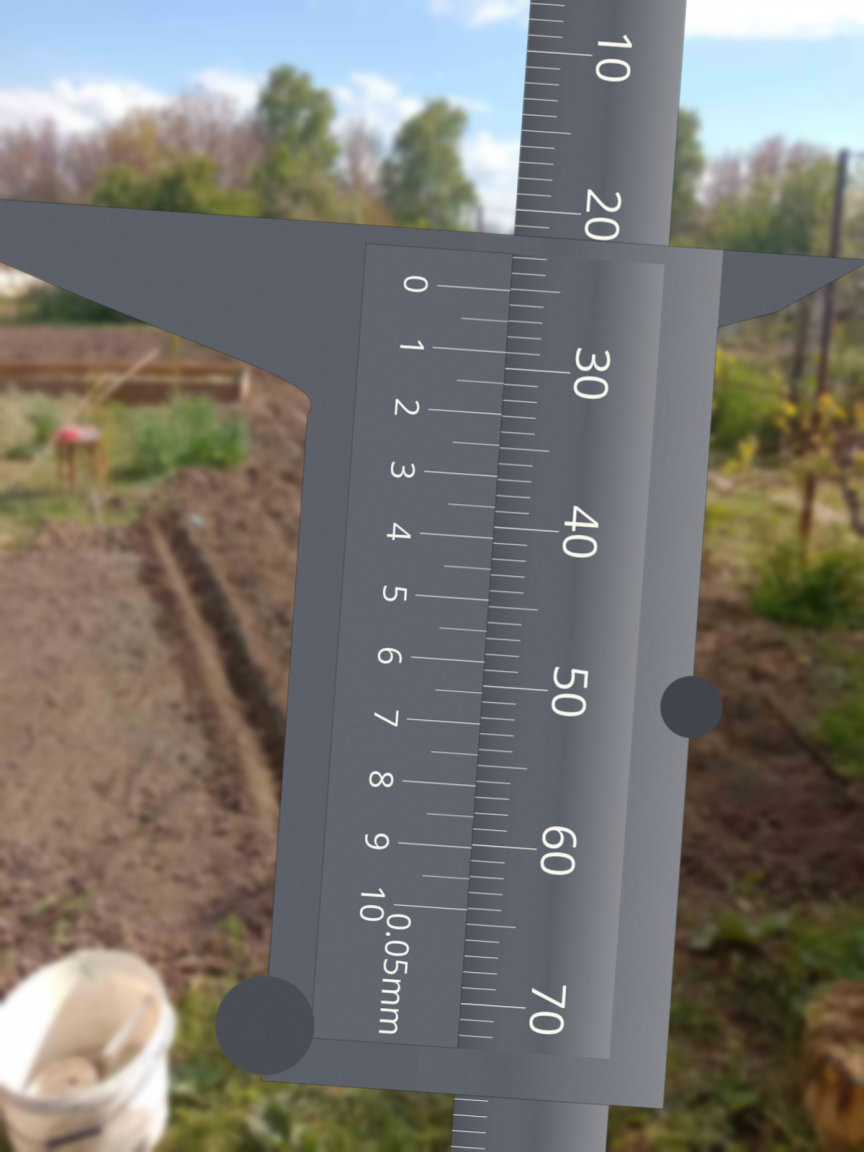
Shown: 25.1 mm
